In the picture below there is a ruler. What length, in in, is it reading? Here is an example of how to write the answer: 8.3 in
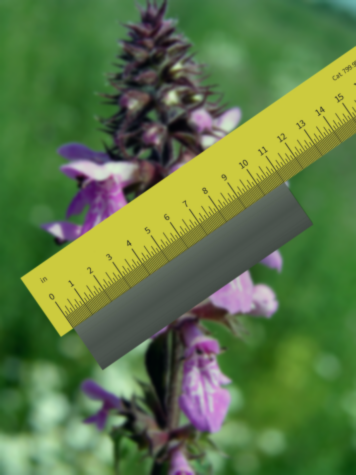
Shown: 11 in
